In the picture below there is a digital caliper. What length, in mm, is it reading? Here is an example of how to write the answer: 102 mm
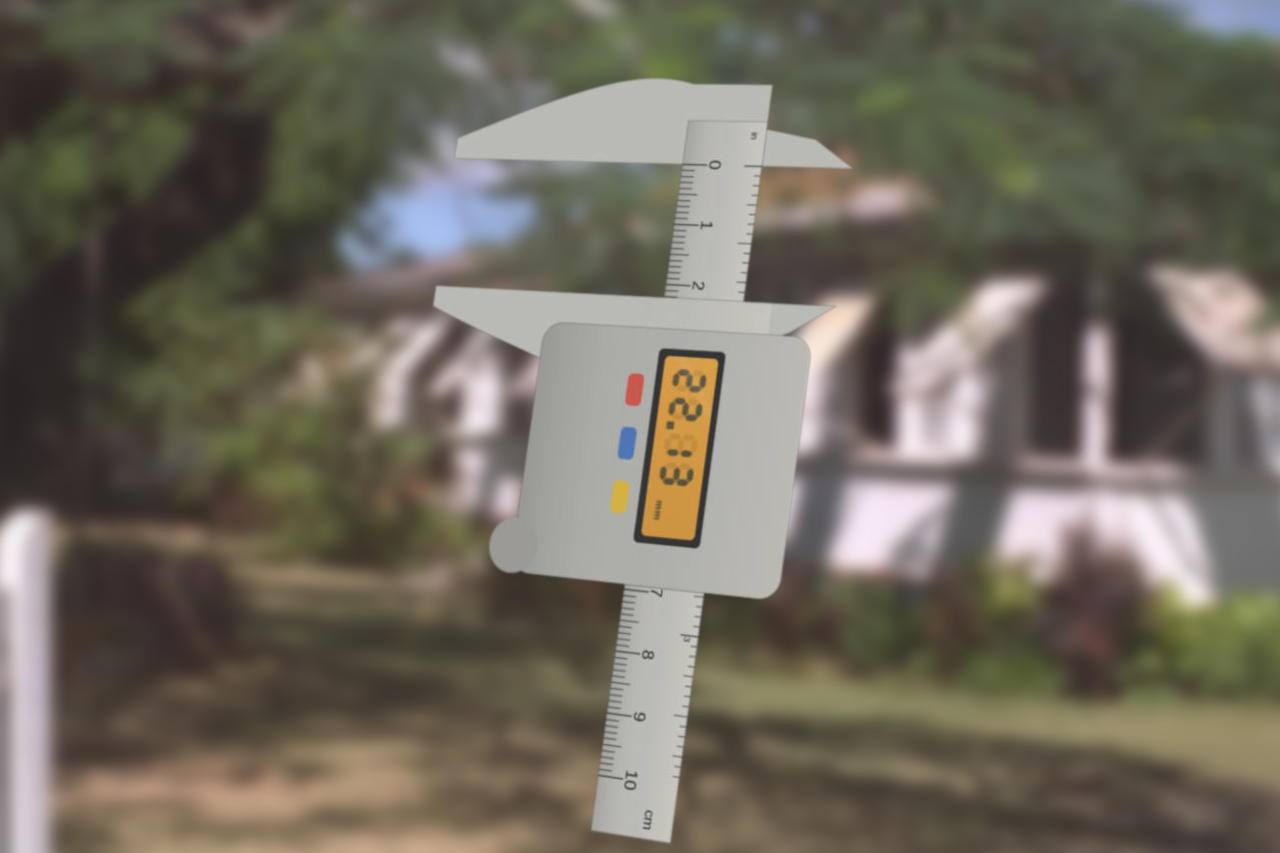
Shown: 22.13 mm
